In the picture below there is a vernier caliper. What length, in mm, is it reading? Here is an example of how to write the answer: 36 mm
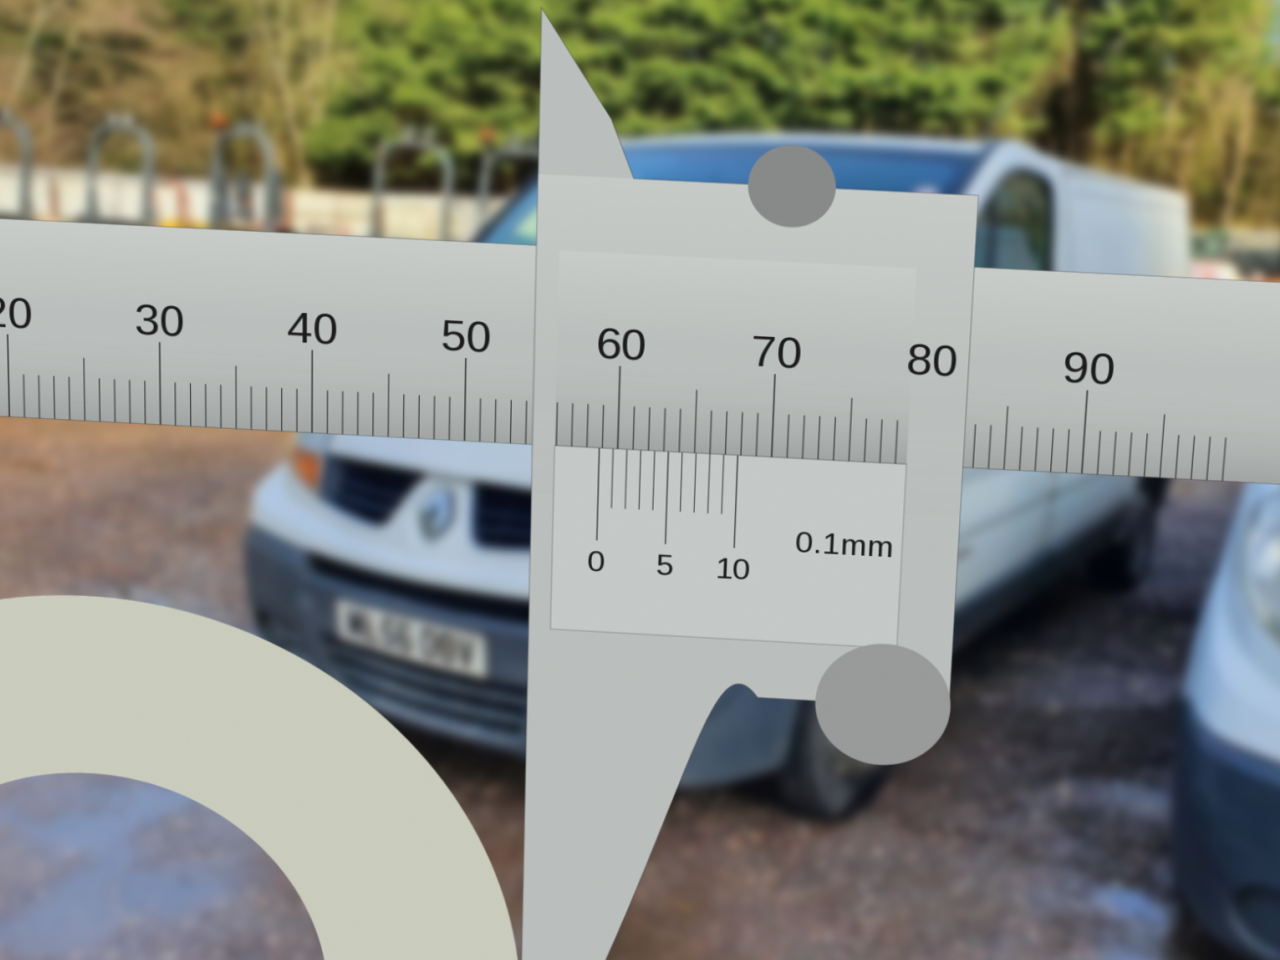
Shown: 58.8 mm
